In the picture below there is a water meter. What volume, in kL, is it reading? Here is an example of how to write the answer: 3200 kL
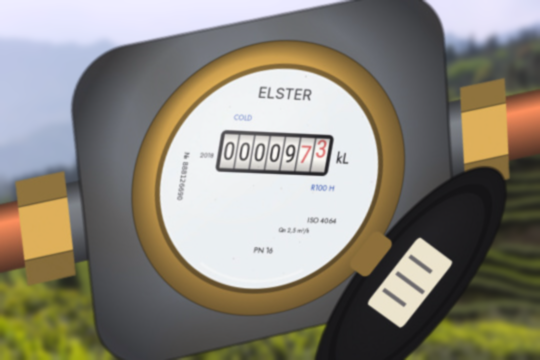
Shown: 9.73 kL
